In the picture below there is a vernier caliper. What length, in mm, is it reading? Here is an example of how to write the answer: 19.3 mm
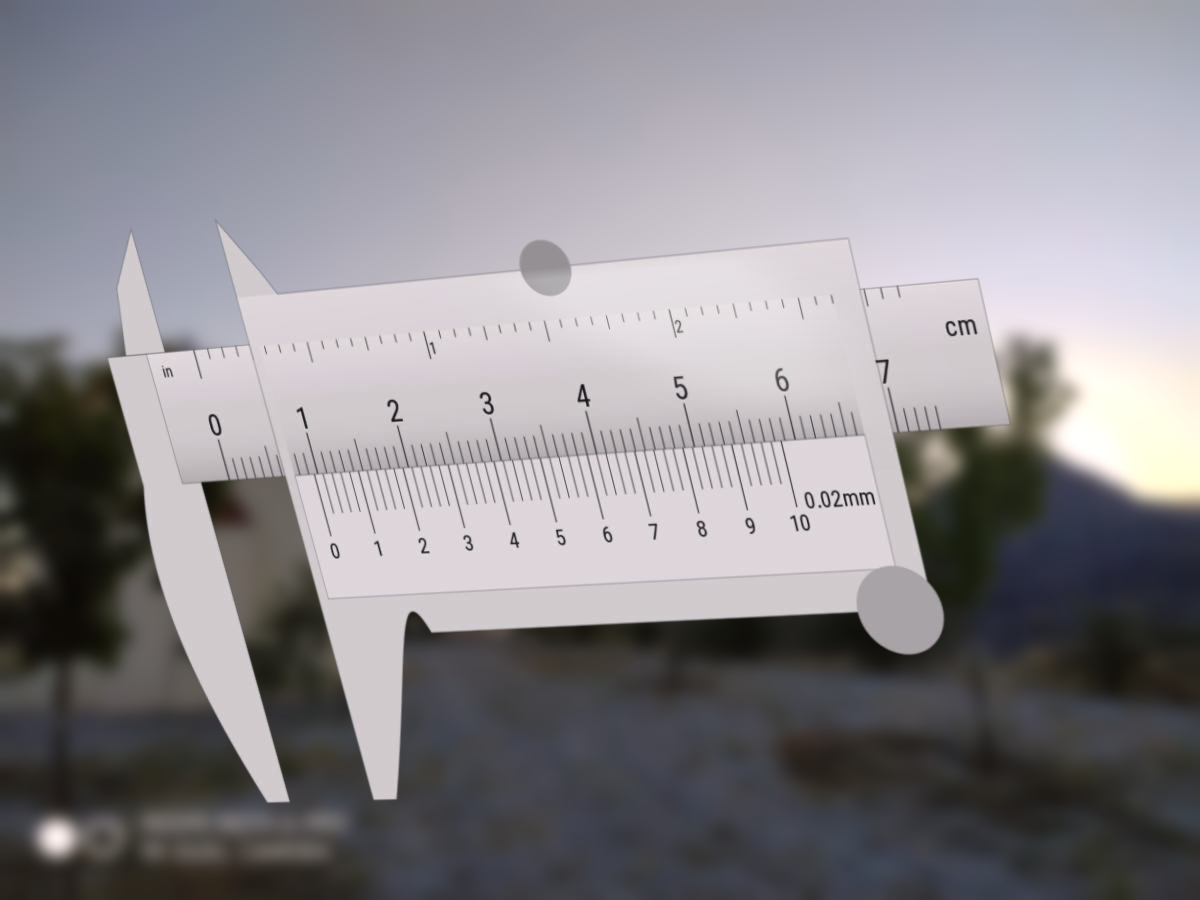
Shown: 9.6 mm
